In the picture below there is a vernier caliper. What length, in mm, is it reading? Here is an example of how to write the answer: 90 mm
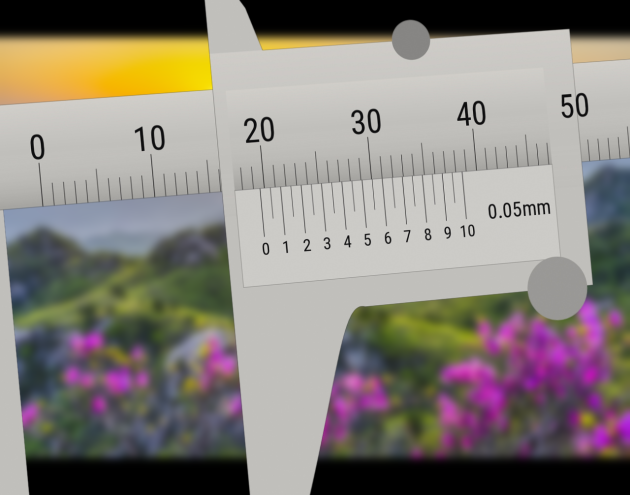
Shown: 19.6 mm
